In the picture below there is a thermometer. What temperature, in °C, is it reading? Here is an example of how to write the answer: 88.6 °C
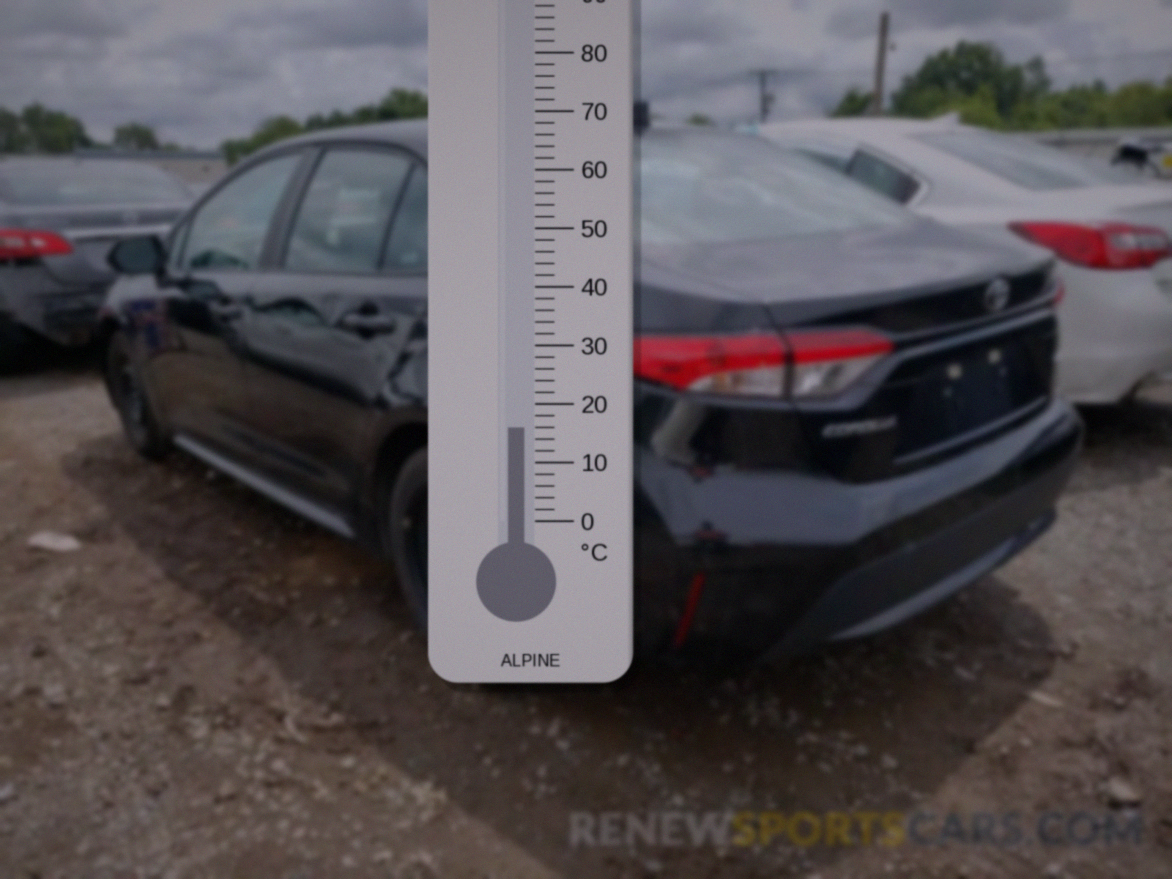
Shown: 16 °C
